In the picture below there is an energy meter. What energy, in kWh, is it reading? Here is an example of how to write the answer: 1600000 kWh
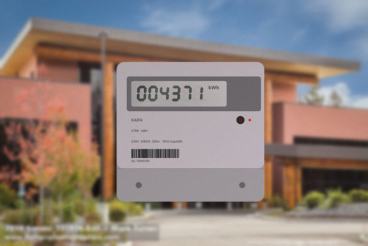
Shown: 4371 kWh
